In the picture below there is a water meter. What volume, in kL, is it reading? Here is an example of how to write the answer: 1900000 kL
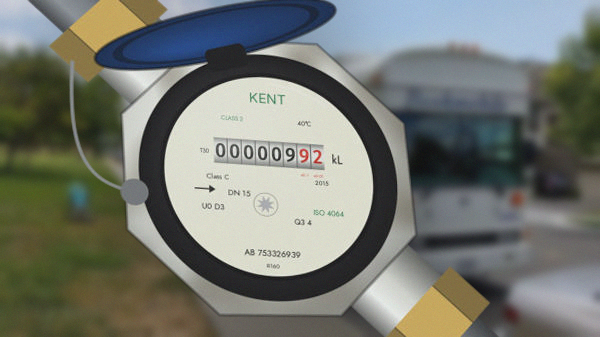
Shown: 9.92 kL
